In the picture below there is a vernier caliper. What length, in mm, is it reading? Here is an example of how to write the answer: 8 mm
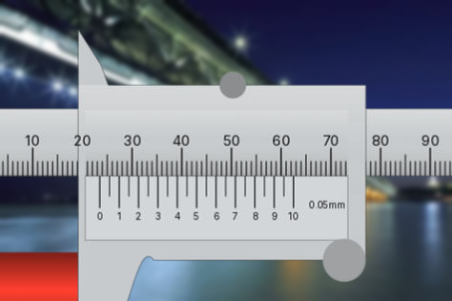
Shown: 23.5 mm
